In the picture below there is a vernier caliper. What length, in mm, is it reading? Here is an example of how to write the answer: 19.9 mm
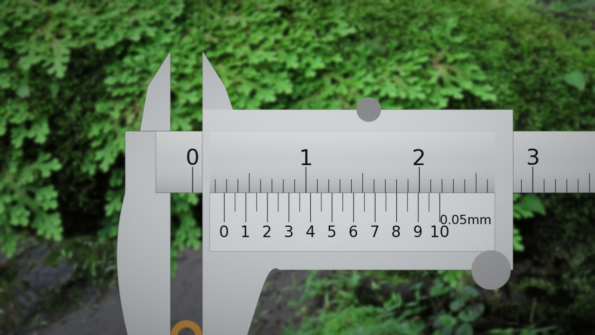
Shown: 2.8 mm
